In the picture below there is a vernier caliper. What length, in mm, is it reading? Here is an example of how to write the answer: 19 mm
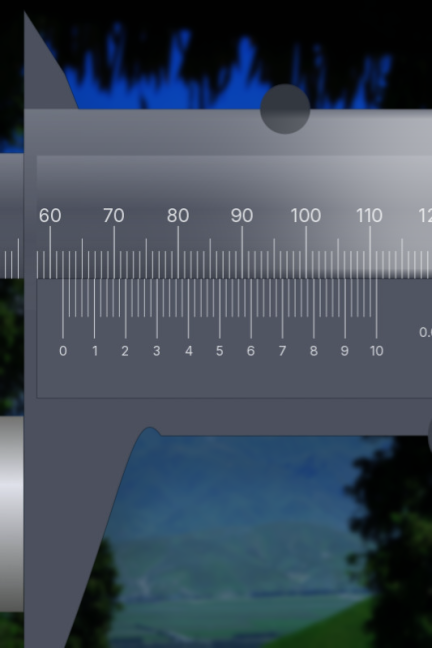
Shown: 62.0 mm
